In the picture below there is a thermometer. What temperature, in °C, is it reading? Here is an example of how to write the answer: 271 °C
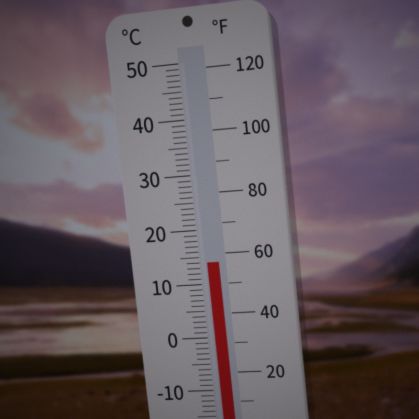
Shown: 14 °C
